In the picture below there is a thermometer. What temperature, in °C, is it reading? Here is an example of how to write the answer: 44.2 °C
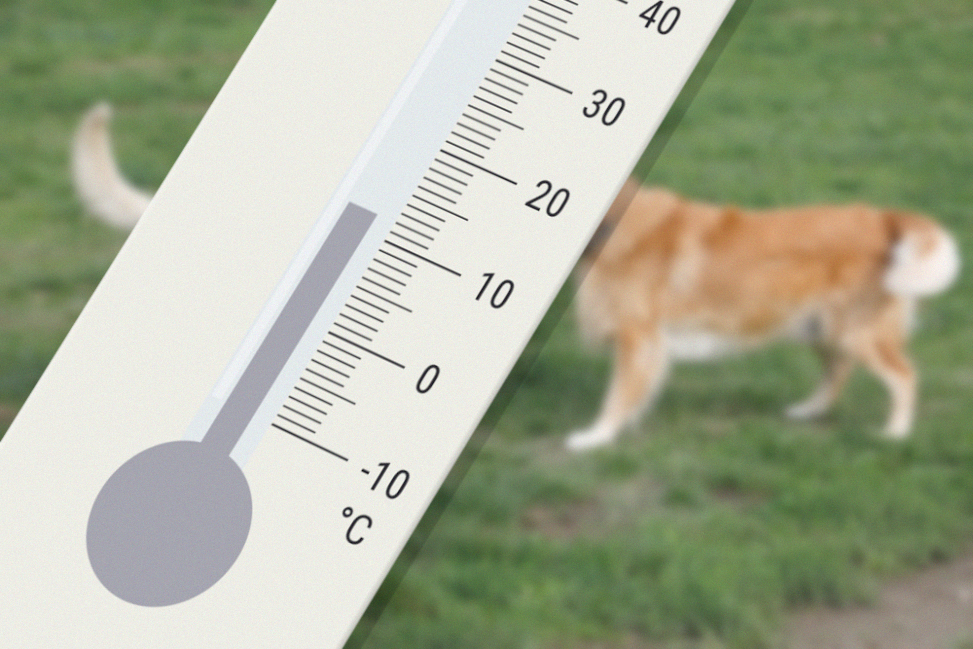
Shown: 12 °C
